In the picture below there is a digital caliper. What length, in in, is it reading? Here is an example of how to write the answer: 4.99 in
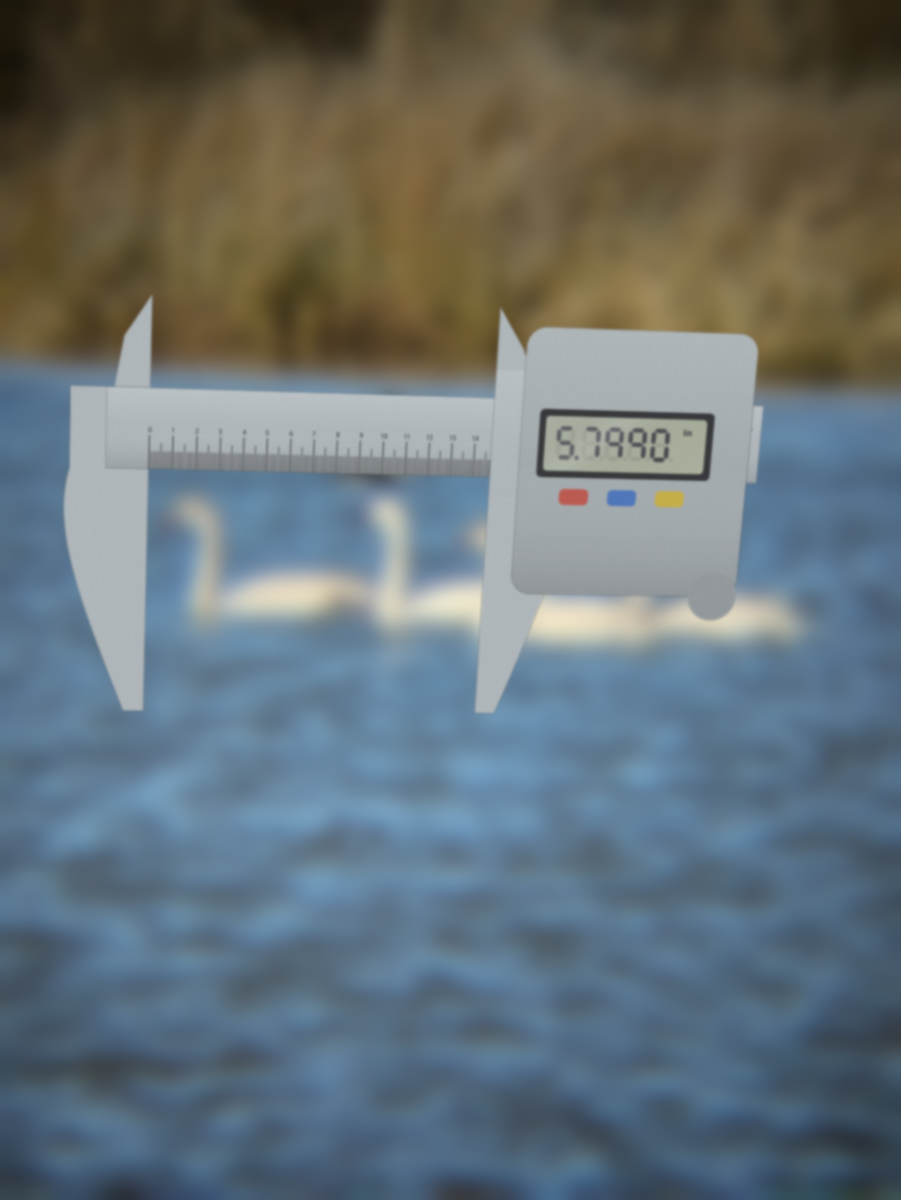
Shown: 5.7990 in
